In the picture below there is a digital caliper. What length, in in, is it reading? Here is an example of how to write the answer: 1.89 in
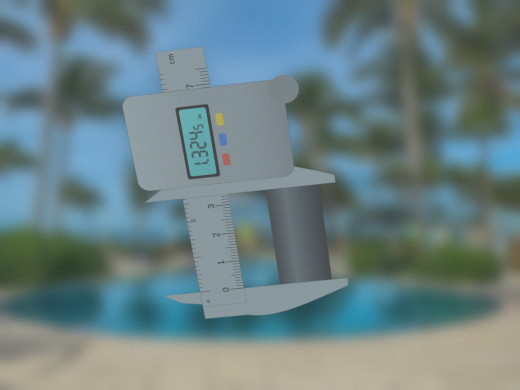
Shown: 1.3245 in
